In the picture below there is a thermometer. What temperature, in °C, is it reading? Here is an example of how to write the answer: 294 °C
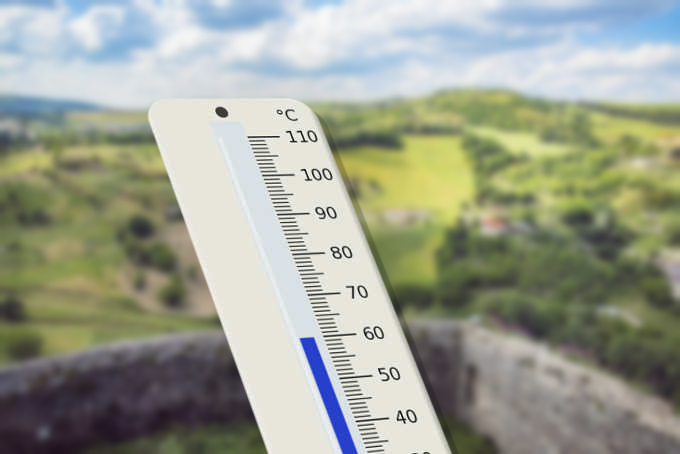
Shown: 60 °C
